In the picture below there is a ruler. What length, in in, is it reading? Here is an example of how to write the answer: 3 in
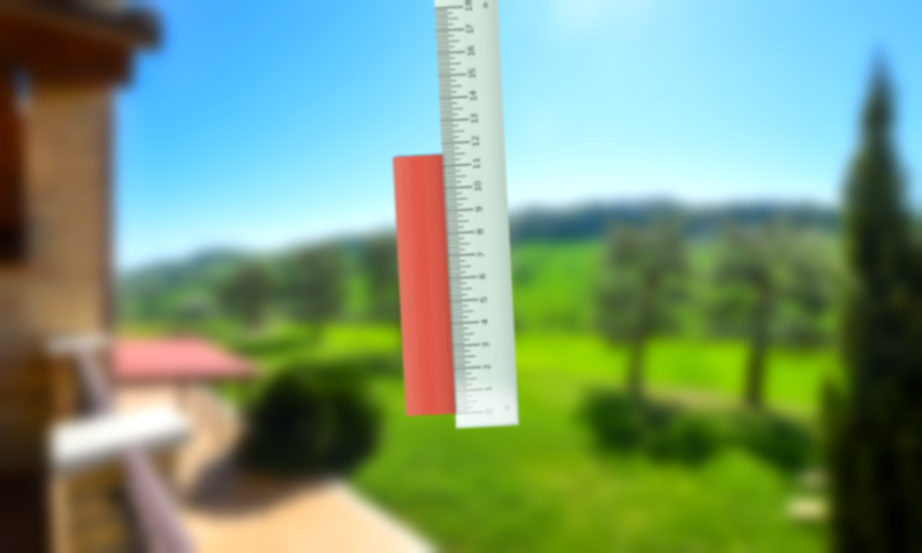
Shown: 11.5 in
